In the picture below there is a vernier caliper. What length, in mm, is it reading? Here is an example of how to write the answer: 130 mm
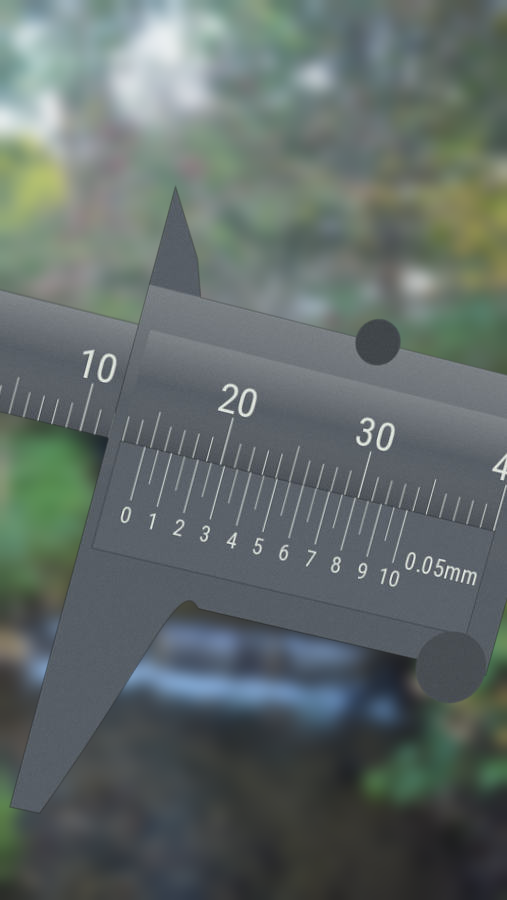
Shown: 14.6 mm
